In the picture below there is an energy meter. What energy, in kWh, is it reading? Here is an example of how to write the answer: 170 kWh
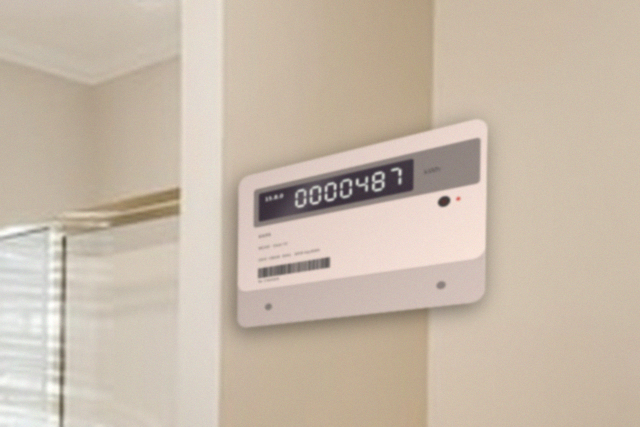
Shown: 487 kWh
